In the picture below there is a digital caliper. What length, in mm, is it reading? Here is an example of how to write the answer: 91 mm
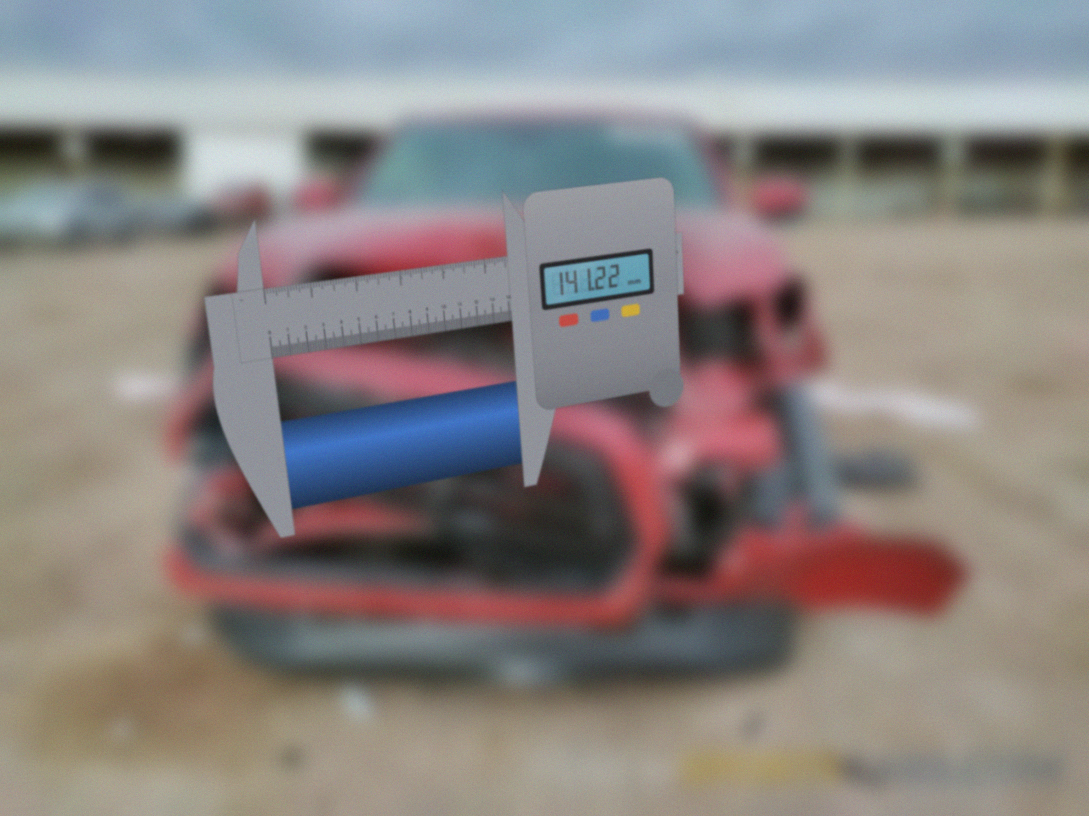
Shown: 141.22 mm
